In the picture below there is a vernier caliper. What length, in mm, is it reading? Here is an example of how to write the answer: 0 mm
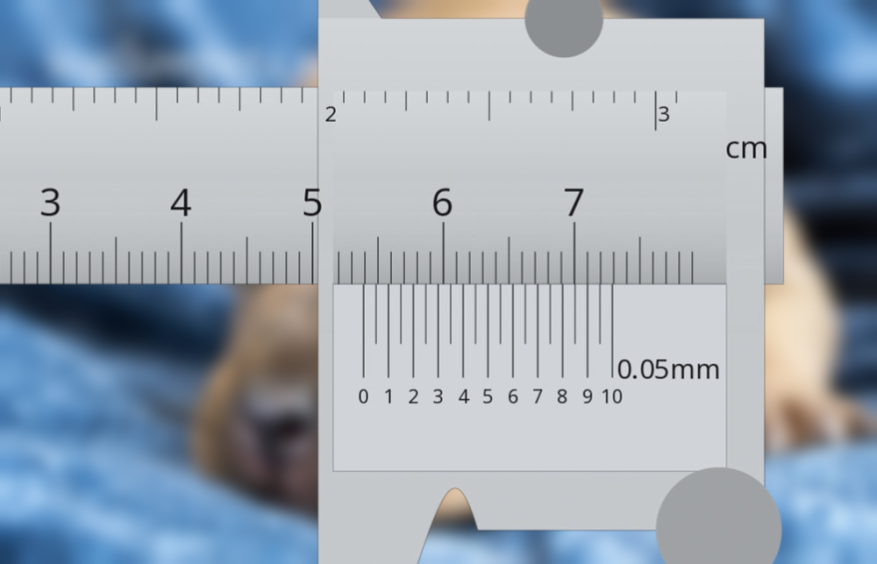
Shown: 53.9 mm
